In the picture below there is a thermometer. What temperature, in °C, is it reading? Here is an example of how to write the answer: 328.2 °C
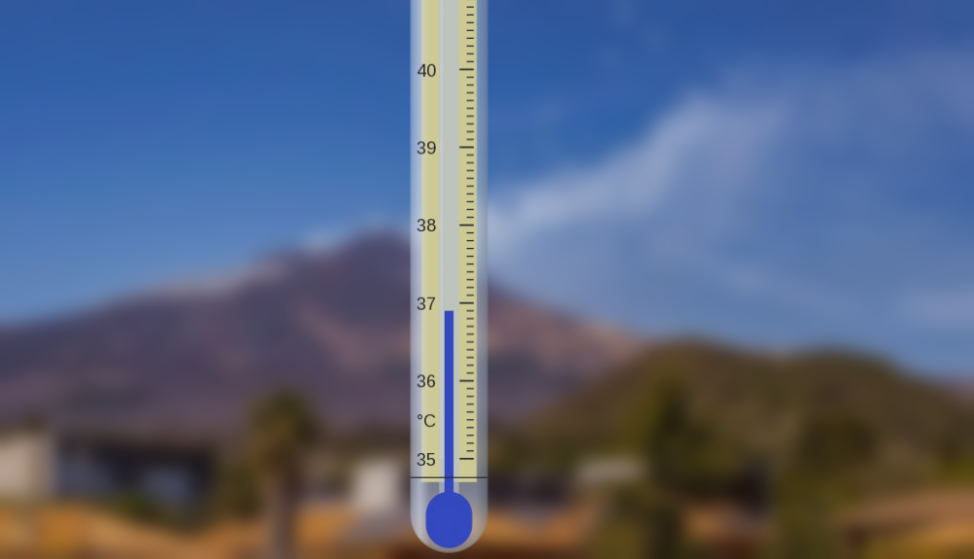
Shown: 36.9 °C
